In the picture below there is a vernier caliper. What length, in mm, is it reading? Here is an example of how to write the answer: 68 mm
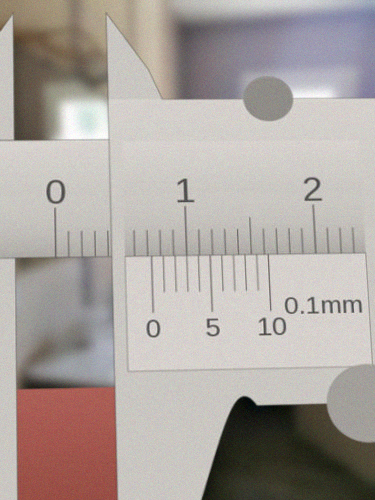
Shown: 7.3 mm
